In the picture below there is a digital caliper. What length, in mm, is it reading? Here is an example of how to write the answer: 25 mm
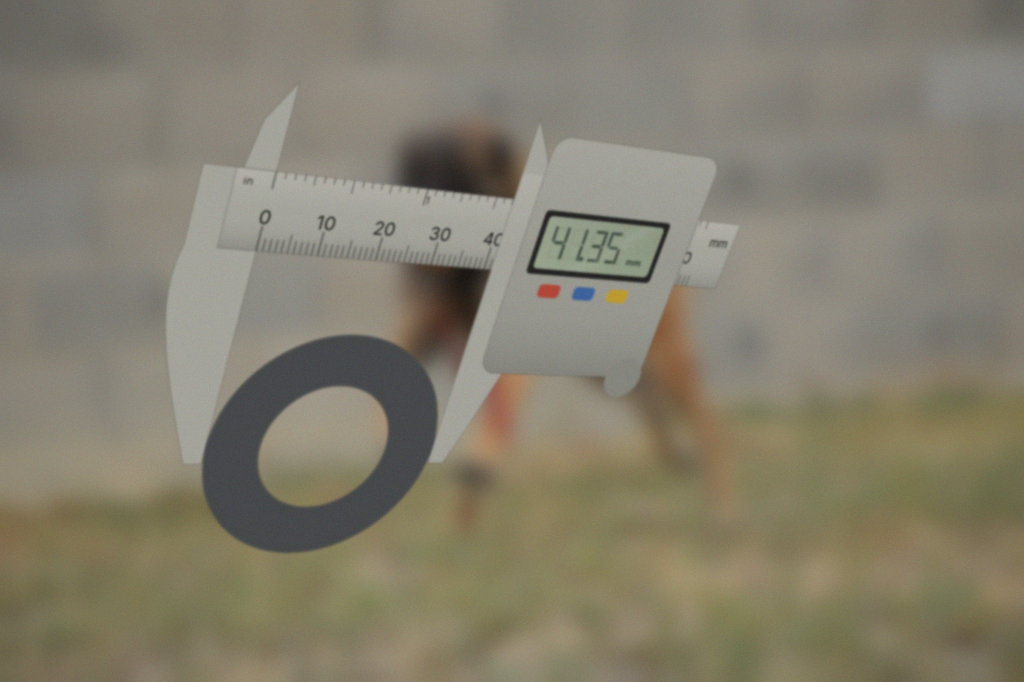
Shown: 41.35 mm
